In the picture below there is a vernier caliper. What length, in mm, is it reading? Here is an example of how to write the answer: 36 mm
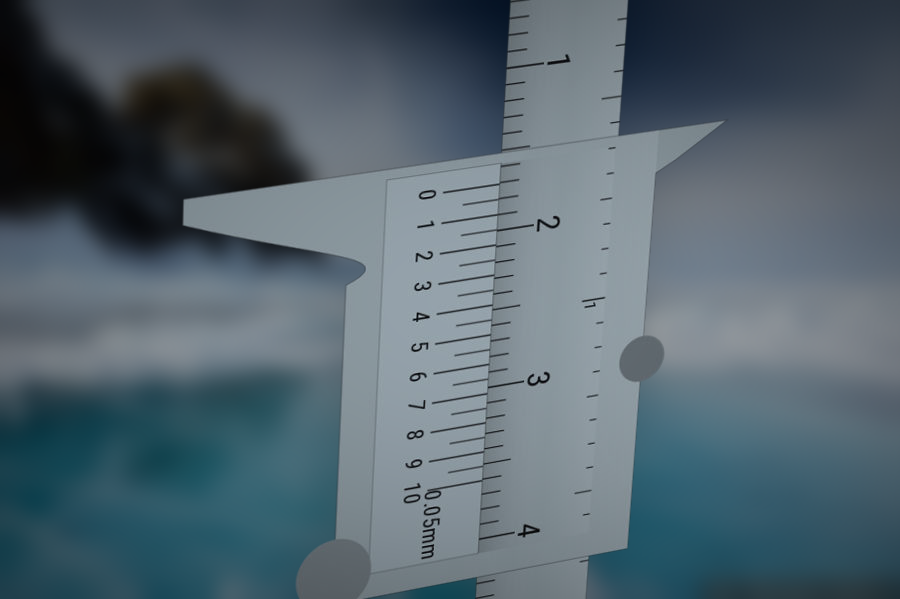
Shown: 17.1 mm
